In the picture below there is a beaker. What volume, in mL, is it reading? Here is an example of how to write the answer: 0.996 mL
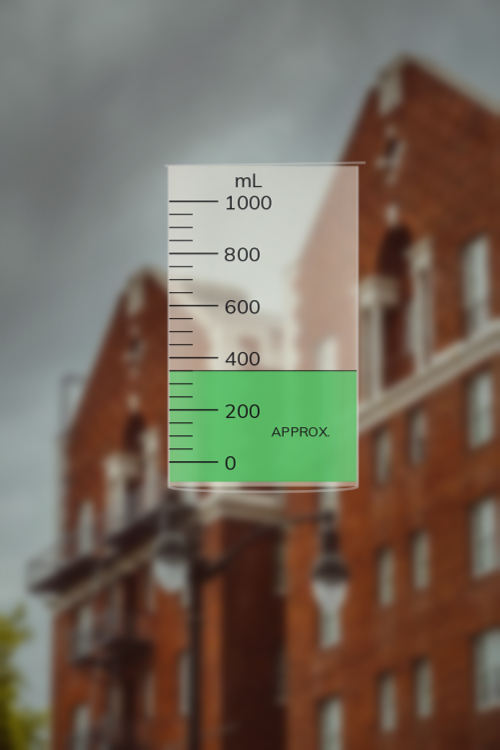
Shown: 350 mL
